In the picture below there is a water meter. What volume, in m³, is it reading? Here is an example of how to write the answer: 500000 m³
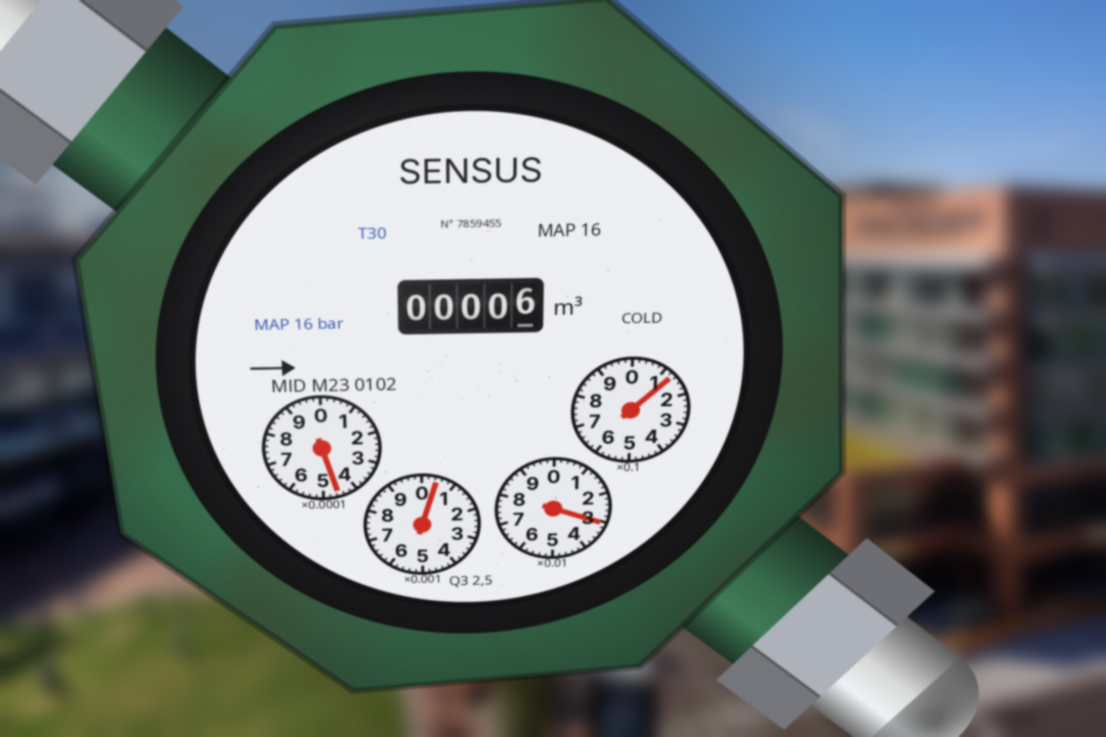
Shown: 6.1304 m³
